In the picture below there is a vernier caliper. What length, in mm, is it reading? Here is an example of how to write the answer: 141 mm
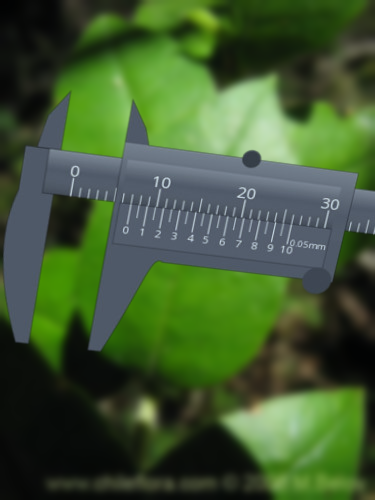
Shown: 7.0 mm
